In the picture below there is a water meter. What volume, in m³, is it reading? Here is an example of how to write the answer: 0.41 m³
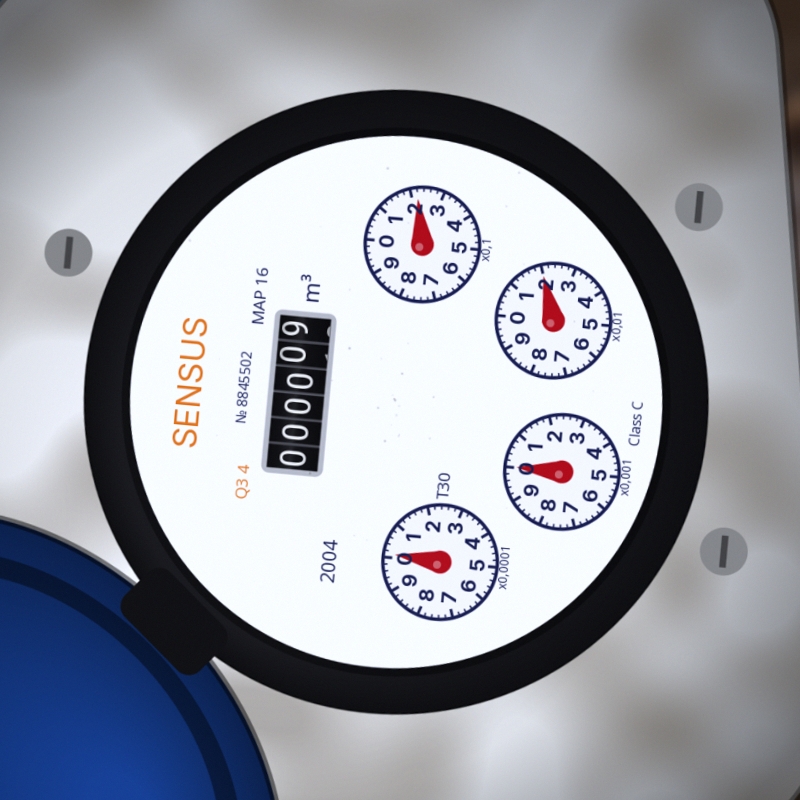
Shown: 9.2200 m³
